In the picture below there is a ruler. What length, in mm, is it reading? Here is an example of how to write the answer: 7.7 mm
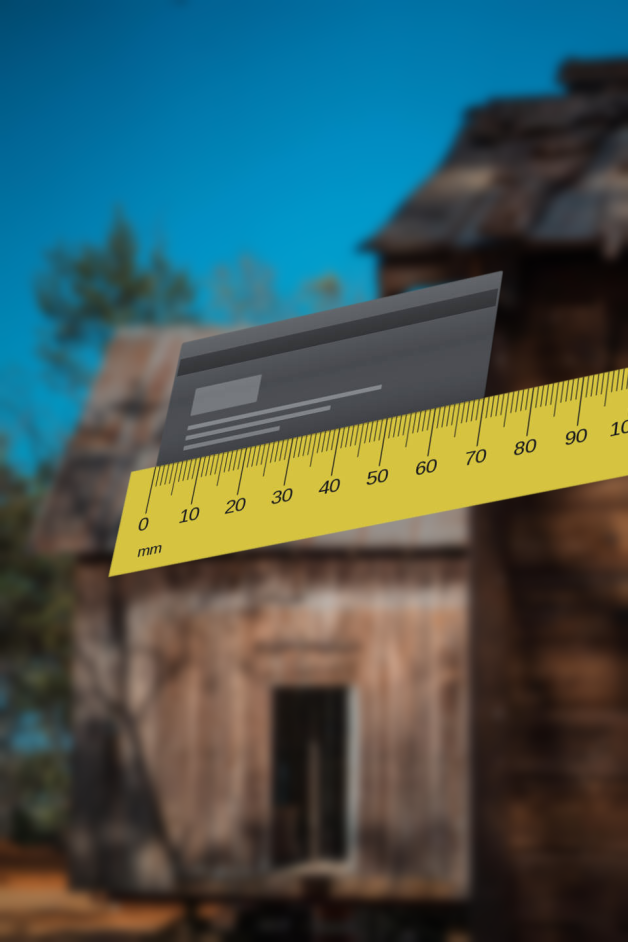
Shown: 70 mm
